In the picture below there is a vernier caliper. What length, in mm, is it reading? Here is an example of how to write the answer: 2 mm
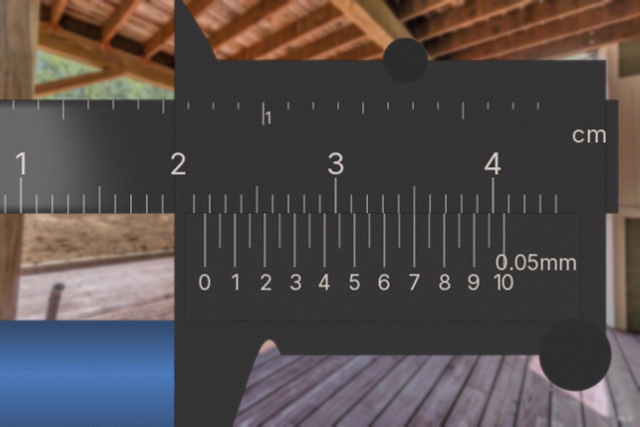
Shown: 21.7 mm
